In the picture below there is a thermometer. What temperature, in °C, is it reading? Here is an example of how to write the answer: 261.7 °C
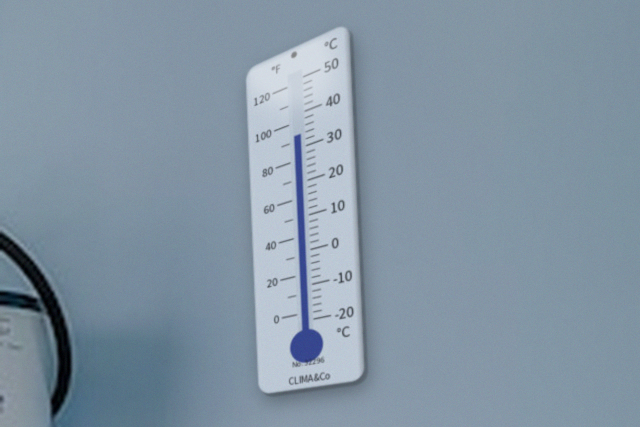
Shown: 34 °C
